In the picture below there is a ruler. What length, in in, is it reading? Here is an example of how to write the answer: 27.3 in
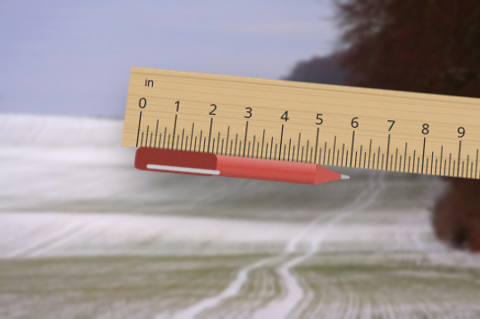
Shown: 6 in
